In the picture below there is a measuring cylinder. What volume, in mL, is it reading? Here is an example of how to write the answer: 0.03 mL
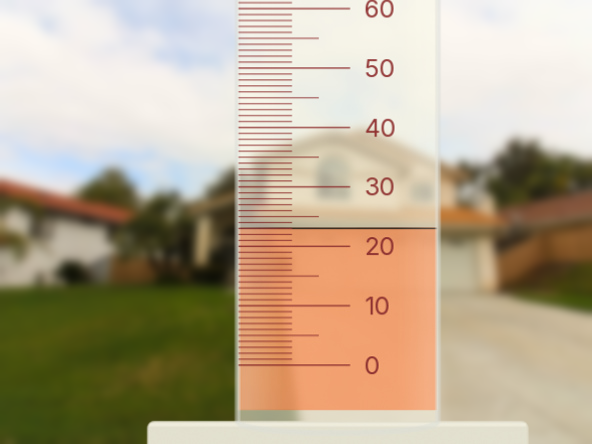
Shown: 23 mL
